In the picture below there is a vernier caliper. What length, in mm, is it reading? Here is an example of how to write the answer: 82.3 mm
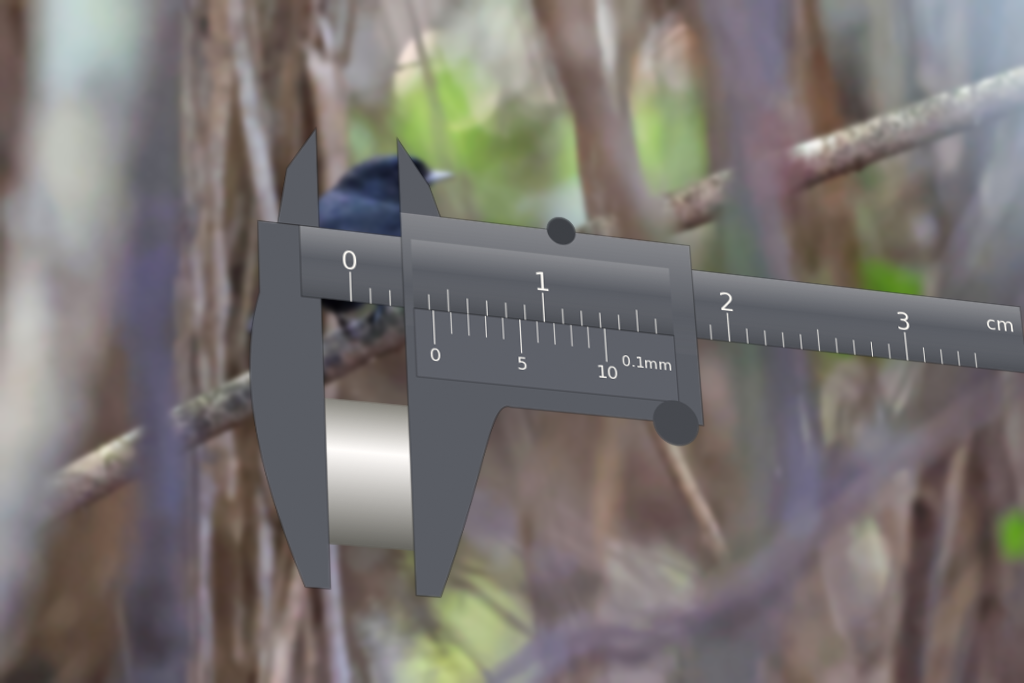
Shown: 4.2 mm
